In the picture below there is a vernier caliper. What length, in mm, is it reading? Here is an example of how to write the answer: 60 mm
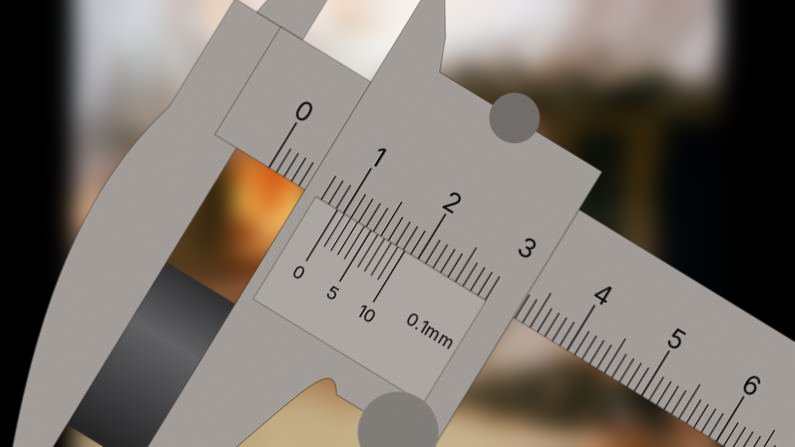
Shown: 9.2 mm
